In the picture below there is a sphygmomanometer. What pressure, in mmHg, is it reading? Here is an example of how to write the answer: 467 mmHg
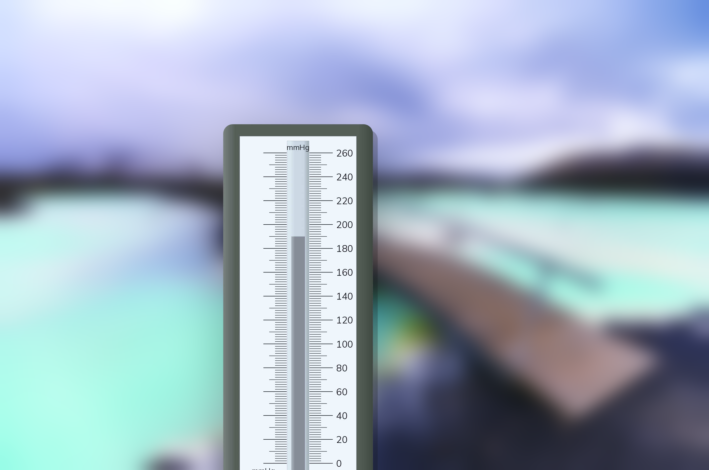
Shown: 190 mmHg
